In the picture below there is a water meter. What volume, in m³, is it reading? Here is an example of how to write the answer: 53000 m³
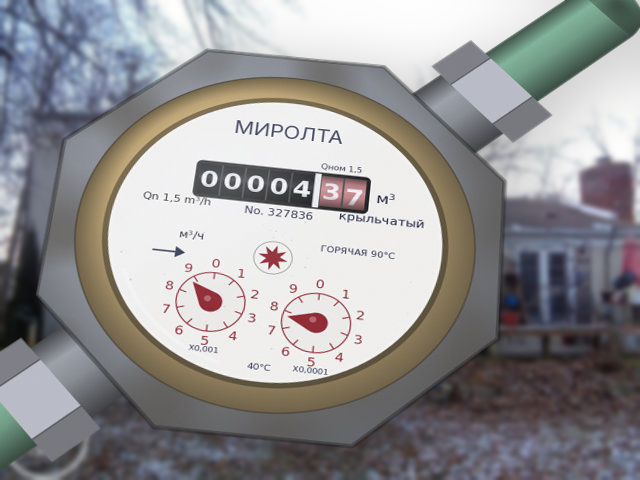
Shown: 4.3687 m³
